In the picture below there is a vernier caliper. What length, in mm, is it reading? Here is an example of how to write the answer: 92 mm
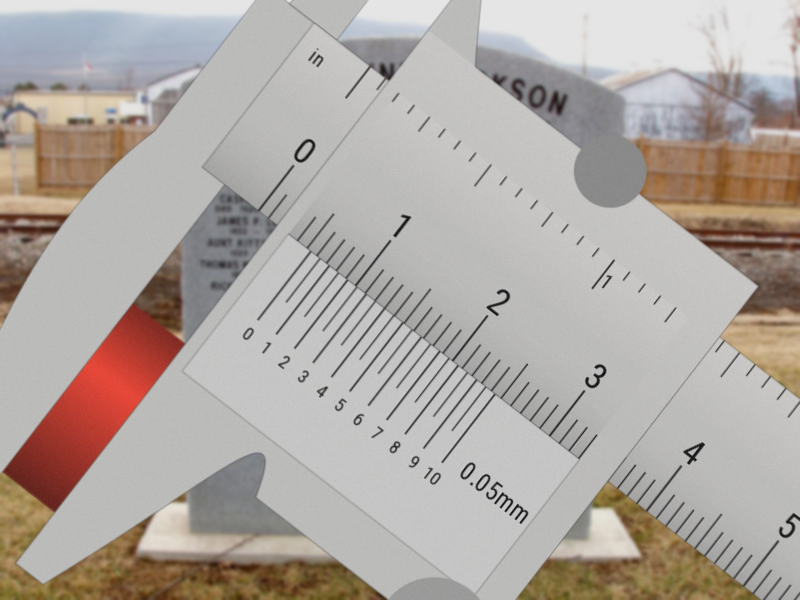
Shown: 5.4 mm
